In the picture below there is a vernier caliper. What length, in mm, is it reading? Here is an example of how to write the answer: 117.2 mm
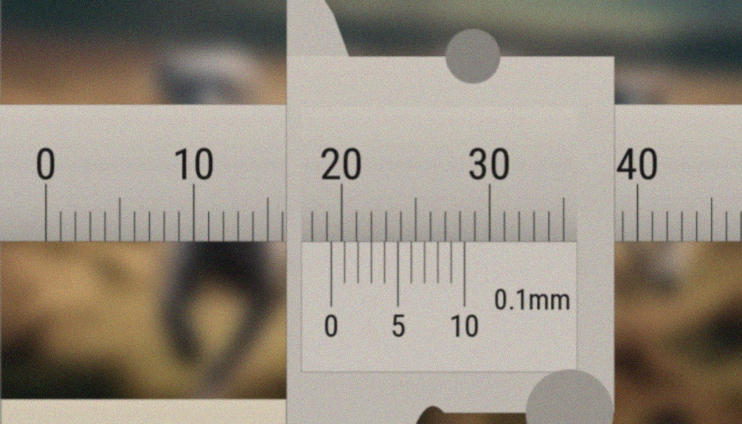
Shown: 19.3 mm
